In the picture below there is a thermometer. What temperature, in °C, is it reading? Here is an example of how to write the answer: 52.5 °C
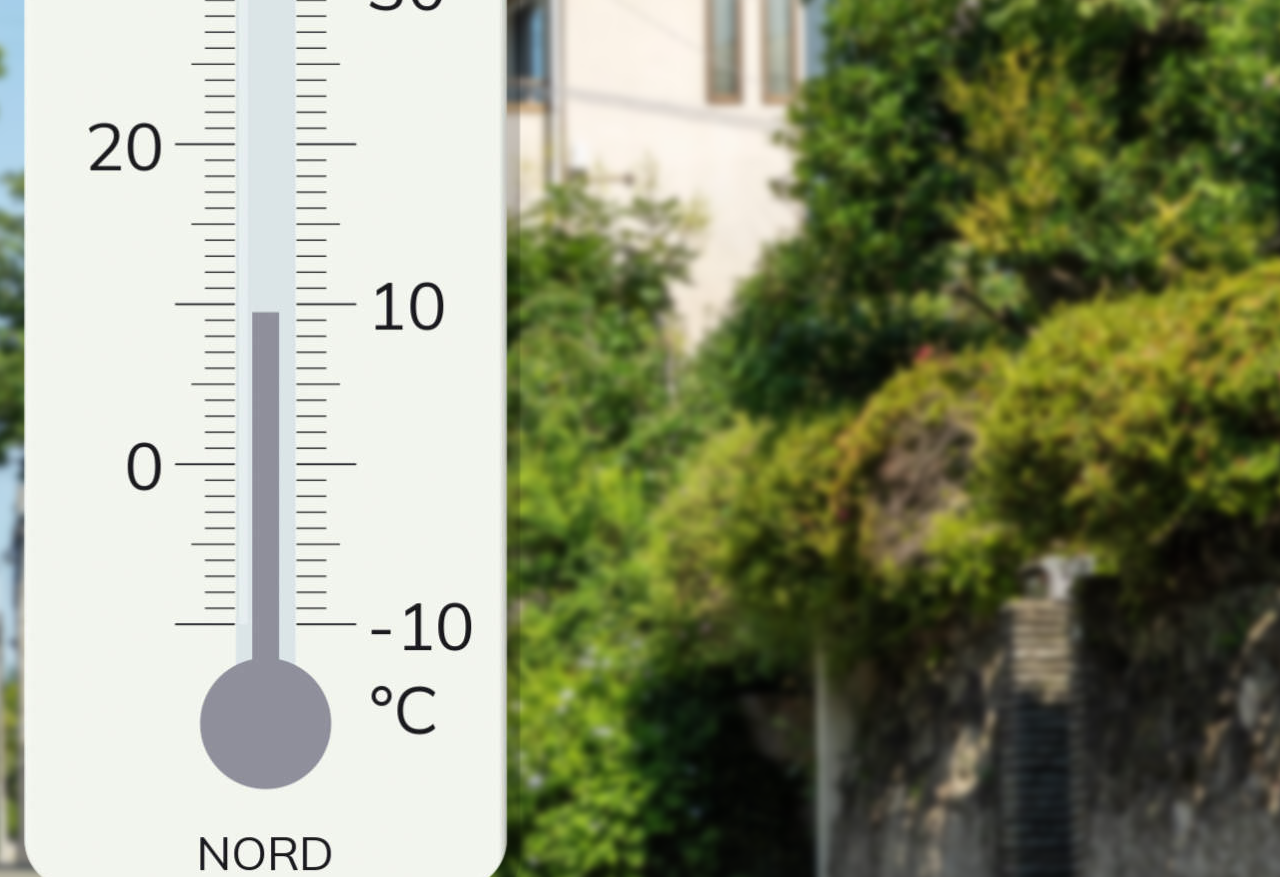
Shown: 9.5 °C
